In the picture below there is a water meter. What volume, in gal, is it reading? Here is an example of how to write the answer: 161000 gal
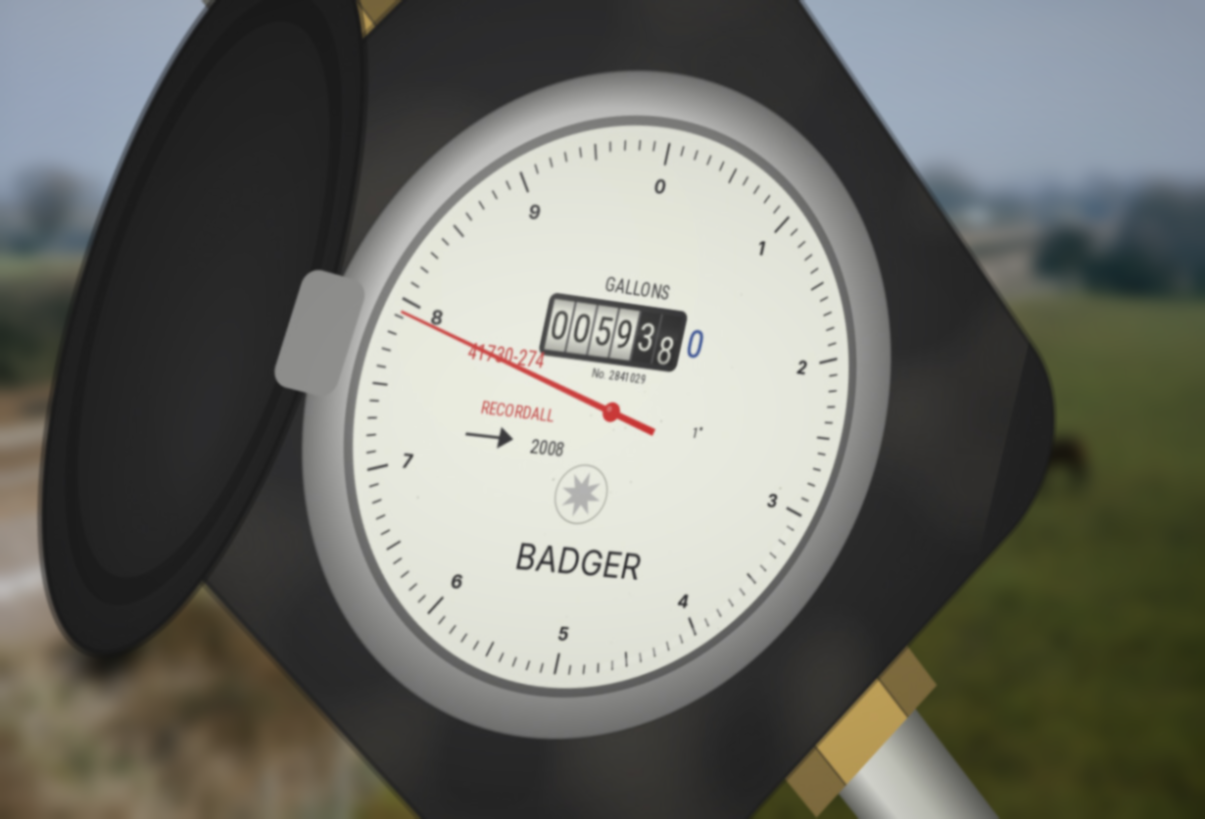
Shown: 59377.9 gal
